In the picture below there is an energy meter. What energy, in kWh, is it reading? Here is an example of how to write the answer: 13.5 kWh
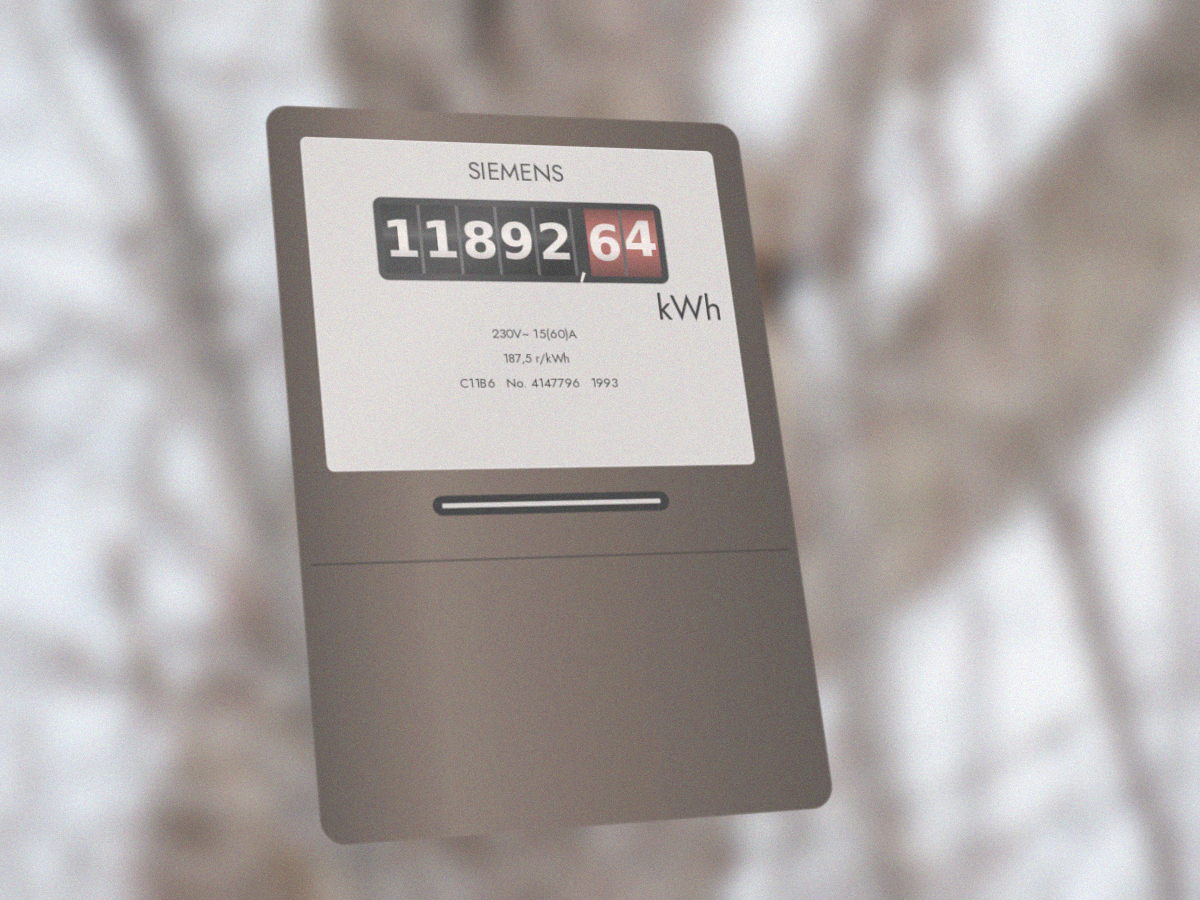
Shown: 11892.64 kWh
